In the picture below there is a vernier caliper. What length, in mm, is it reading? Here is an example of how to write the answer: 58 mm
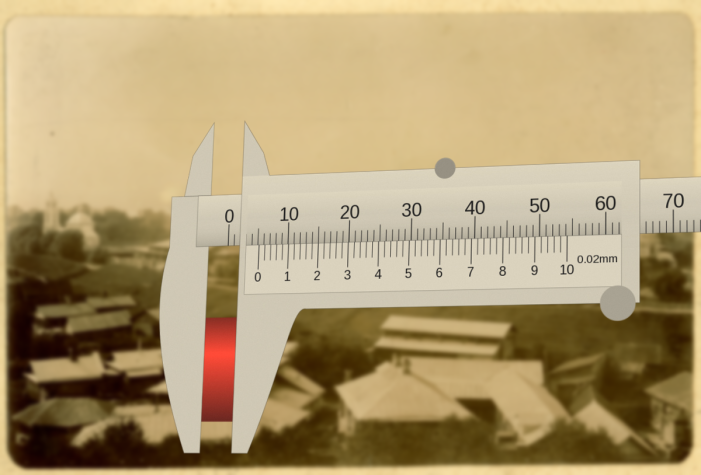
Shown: 5.2 mm
